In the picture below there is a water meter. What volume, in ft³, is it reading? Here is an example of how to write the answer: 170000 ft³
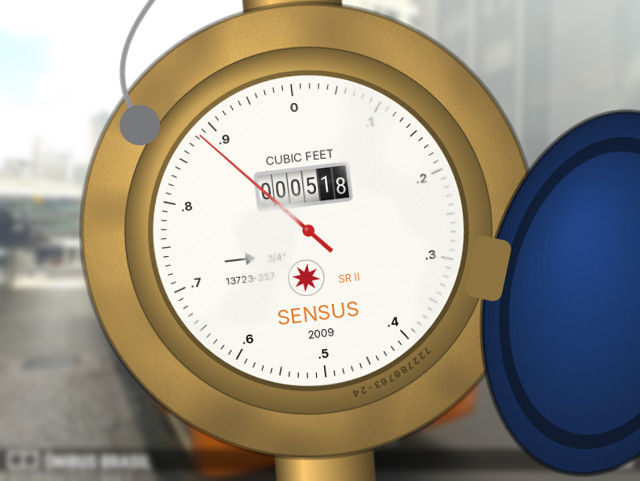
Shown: 517.88 ft³
